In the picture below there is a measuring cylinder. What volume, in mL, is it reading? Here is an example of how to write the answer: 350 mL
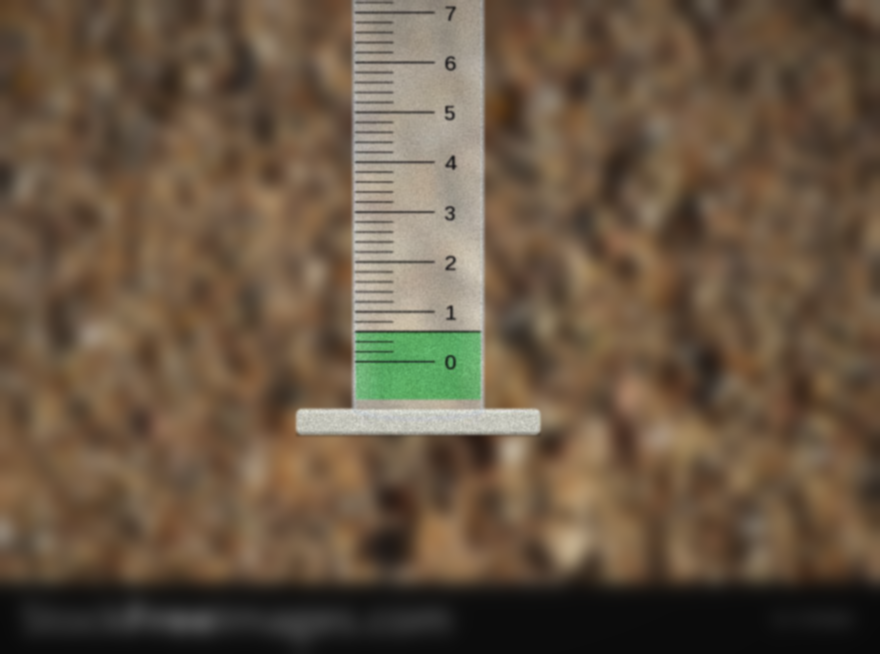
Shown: 0.6 mL
